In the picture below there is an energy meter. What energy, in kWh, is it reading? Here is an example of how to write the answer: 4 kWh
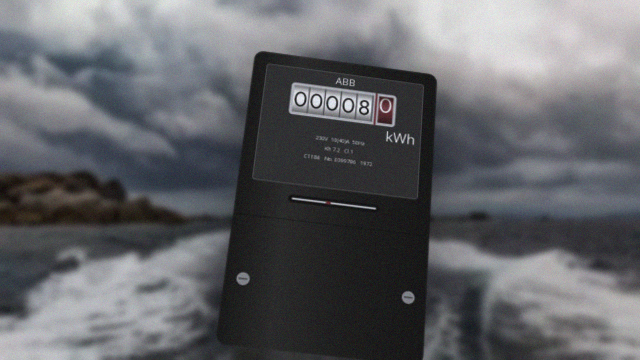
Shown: 8.0 kWh
